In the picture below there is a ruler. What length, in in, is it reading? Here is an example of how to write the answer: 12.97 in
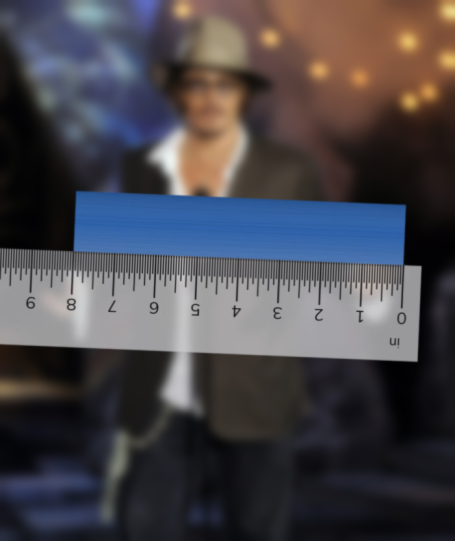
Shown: 8 in
